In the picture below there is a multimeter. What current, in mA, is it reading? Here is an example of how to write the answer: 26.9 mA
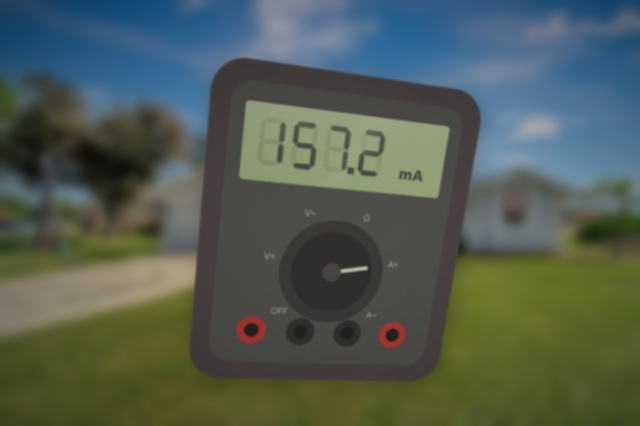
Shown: 157.2 mA
